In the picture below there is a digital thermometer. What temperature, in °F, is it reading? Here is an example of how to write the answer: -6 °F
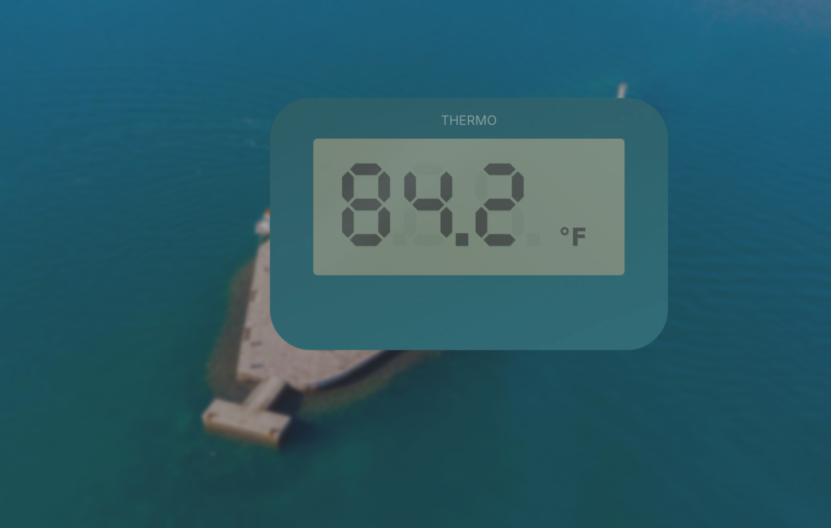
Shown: 84.2 °F
